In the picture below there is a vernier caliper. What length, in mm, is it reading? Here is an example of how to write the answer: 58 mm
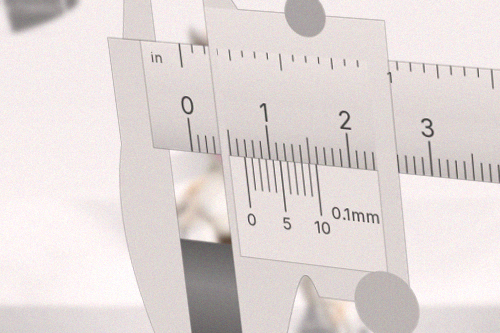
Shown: 6.8 mm
